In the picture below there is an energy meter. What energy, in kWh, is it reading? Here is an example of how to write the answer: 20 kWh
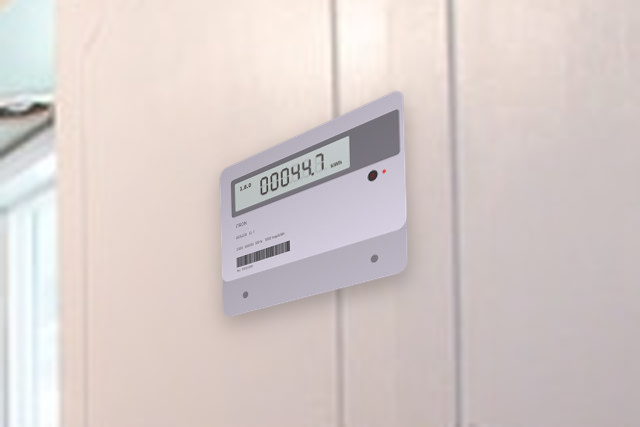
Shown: 44.7 kWh
